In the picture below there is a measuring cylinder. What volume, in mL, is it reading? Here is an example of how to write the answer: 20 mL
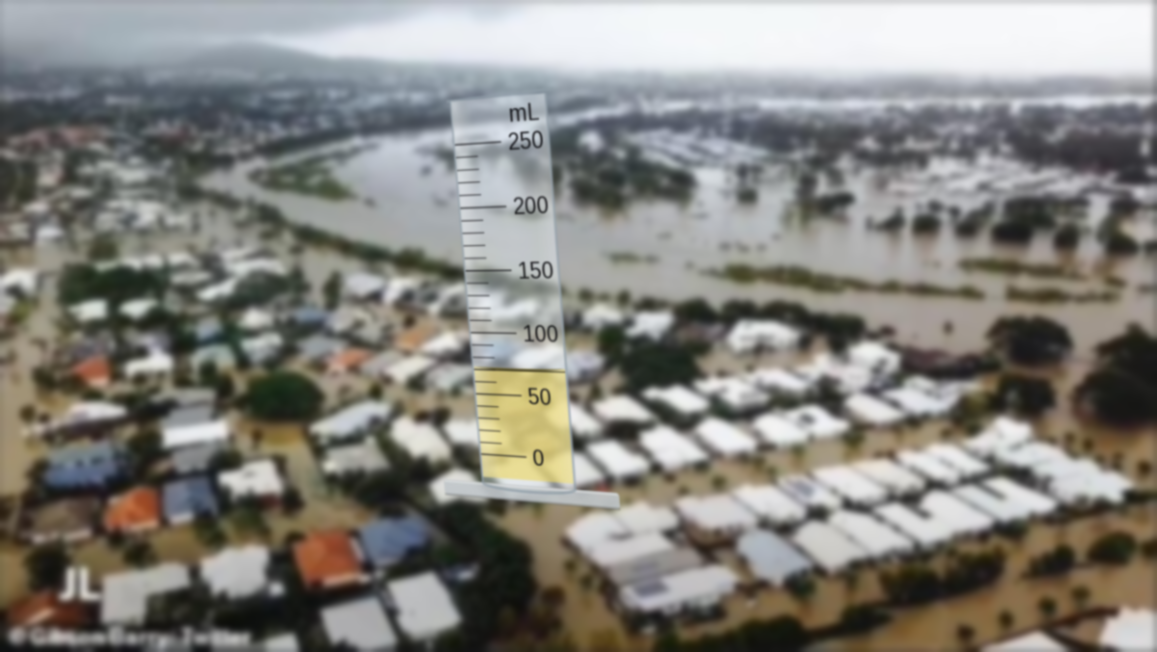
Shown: 70 mL
